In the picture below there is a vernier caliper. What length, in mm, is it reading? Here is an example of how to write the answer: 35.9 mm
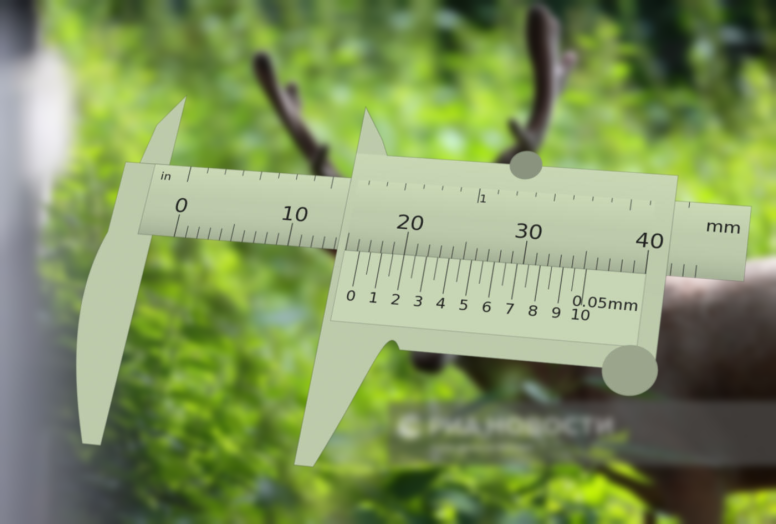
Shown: 16.2 mm
